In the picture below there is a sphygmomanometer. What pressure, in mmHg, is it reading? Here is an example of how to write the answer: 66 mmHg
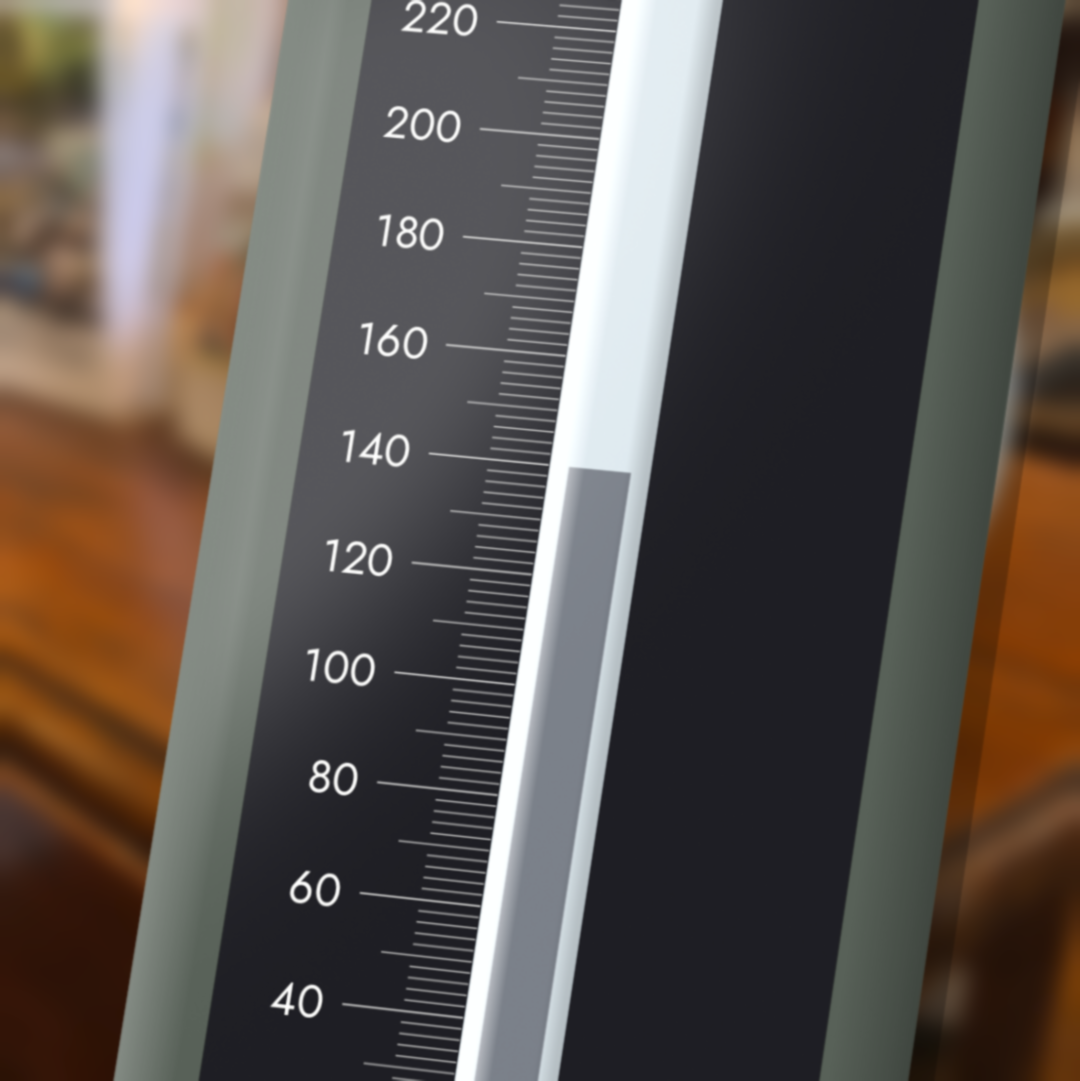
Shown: 140 mmHg
